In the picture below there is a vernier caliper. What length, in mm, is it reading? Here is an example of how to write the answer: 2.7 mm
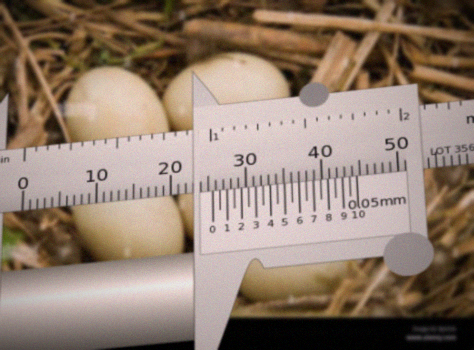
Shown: 25.6 mm
